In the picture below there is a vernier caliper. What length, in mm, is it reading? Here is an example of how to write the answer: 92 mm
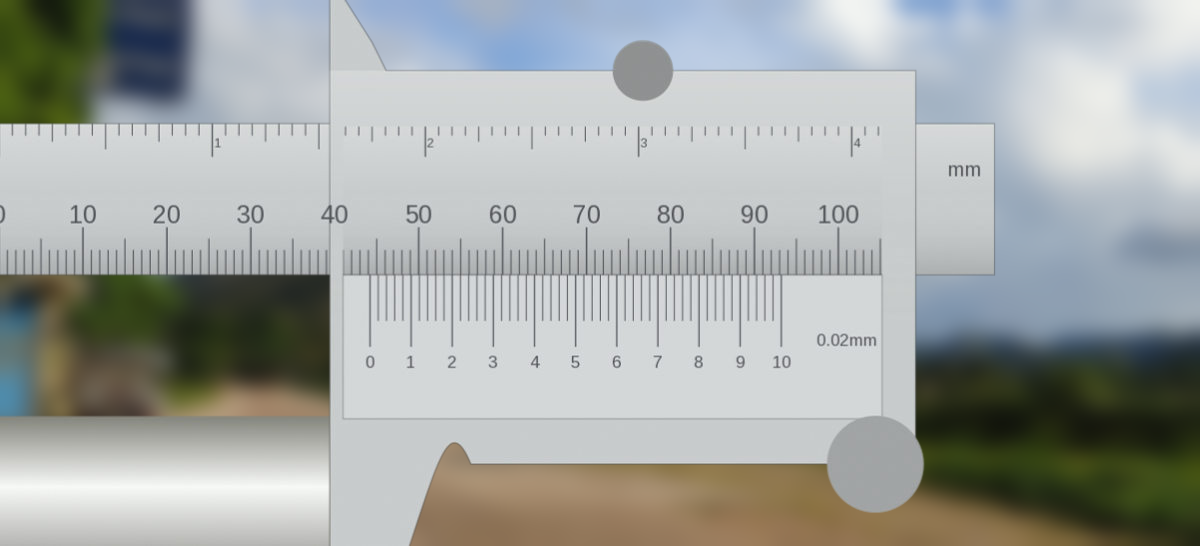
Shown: 44.2 mm
